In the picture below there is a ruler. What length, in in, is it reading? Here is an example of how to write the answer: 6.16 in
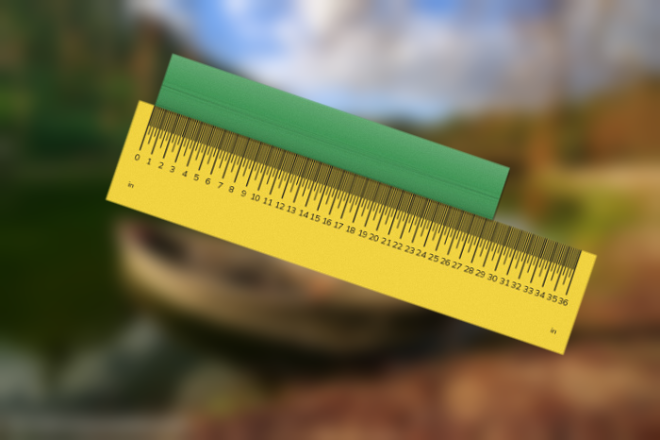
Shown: 28.5 in
